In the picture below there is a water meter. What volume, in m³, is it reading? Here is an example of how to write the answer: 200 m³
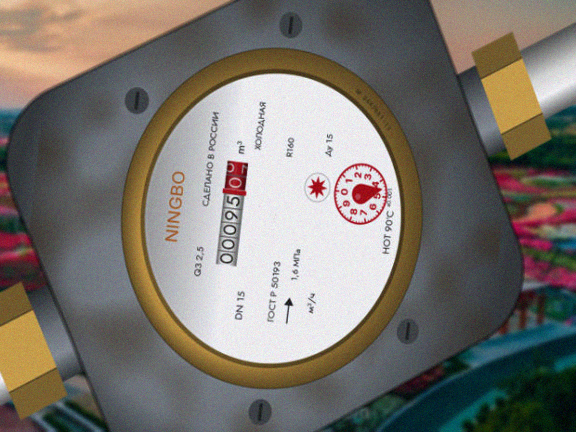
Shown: 95.064 m³
